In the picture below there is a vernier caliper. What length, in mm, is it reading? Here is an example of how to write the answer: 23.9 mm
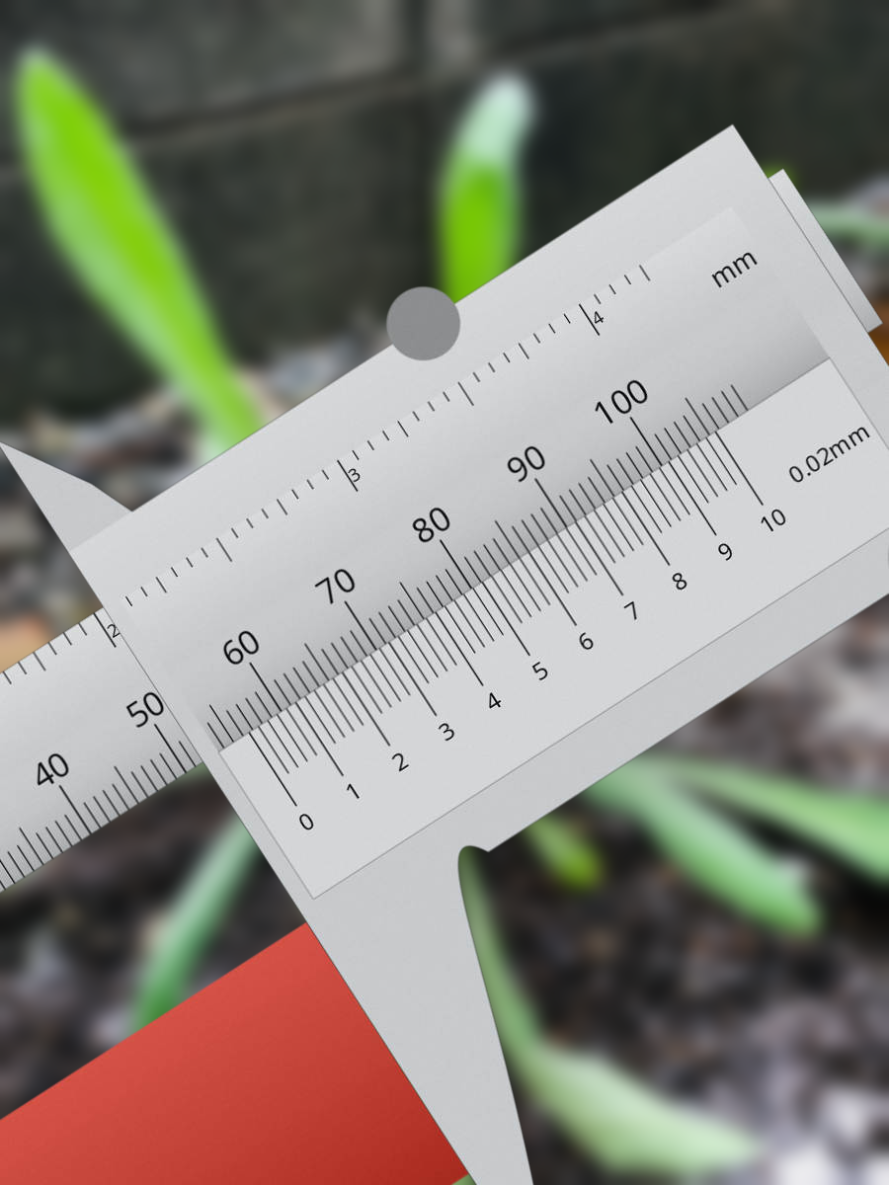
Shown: 56.6 mm
